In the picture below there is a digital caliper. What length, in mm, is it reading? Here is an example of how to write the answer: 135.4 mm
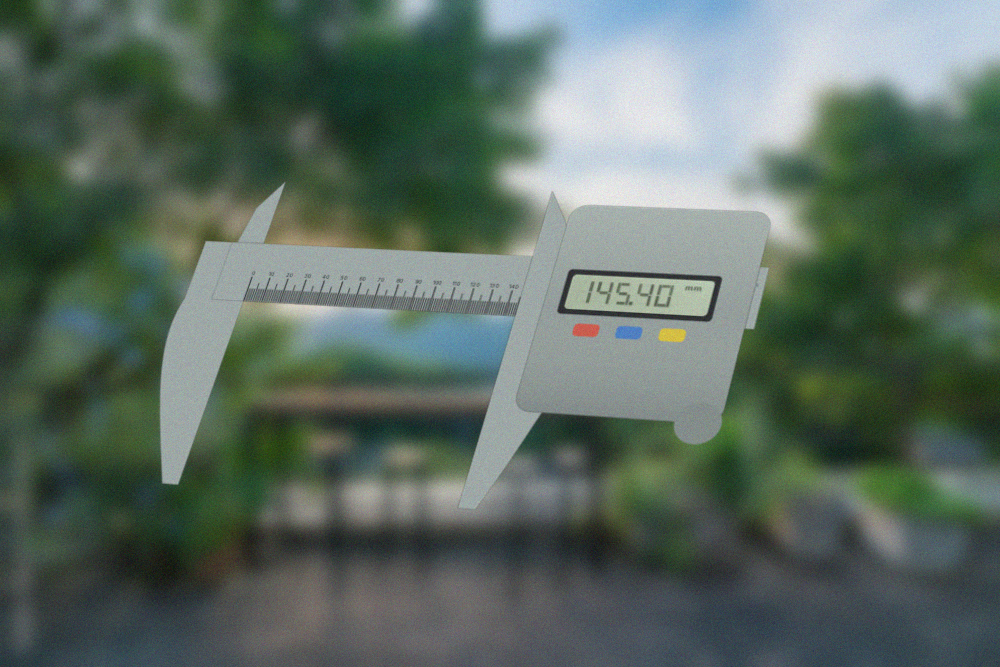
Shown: 145.40 mm
